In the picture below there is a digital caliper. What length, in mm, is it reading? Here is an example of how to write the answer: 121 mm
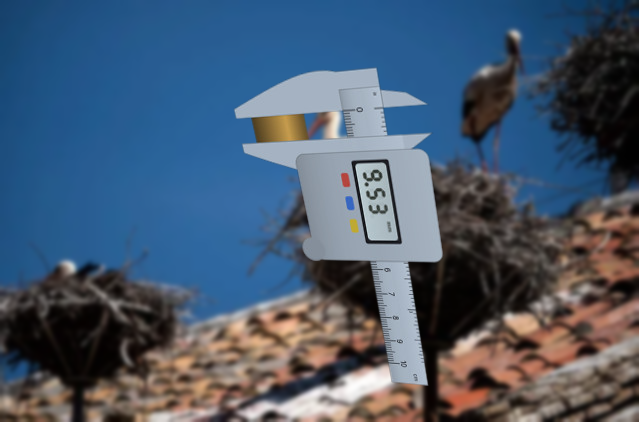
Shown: 9.53 mm
